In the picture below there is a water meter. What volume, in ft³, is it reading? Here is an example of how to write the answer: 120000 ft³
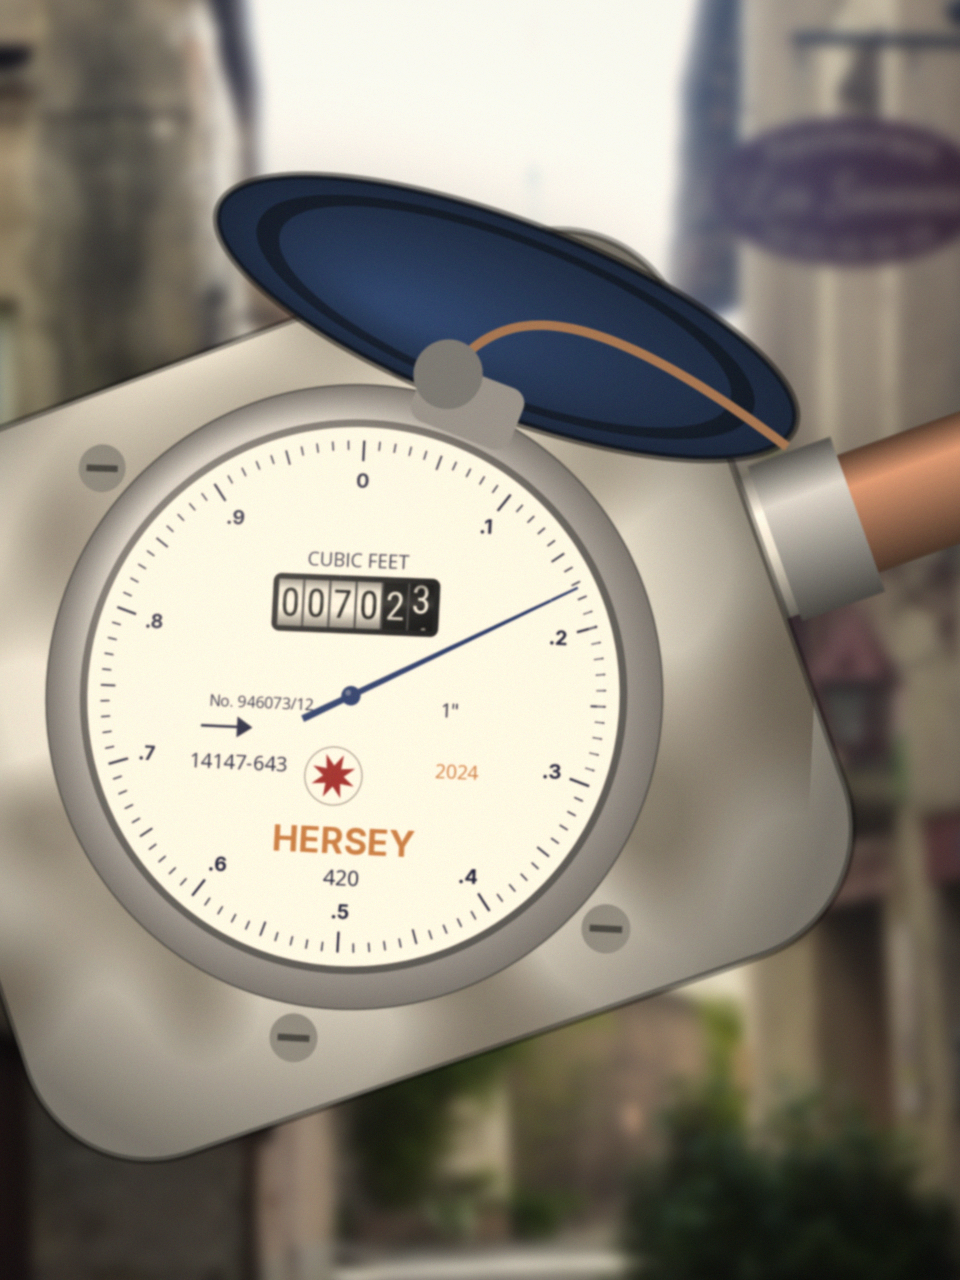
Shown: 7023.17 ft³
